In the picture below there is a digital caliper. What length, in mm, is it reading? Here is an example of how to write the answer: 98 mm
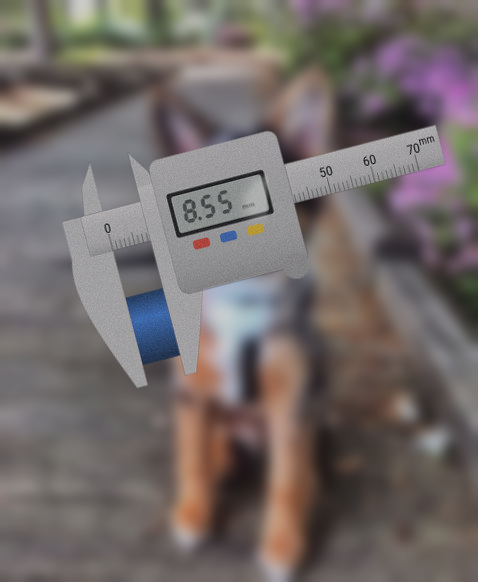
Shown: 8.55 mm
